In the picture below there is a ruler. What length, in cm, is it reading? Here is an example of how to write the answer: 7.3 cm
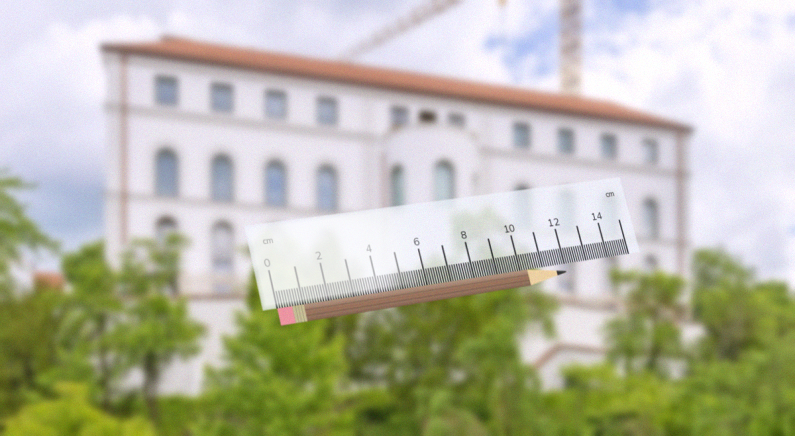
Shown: 12 cm
